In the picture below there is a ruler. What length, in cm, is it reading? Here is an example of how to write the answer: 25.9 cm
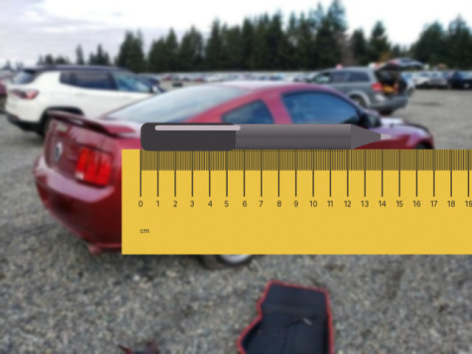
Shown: 14.5 cm
